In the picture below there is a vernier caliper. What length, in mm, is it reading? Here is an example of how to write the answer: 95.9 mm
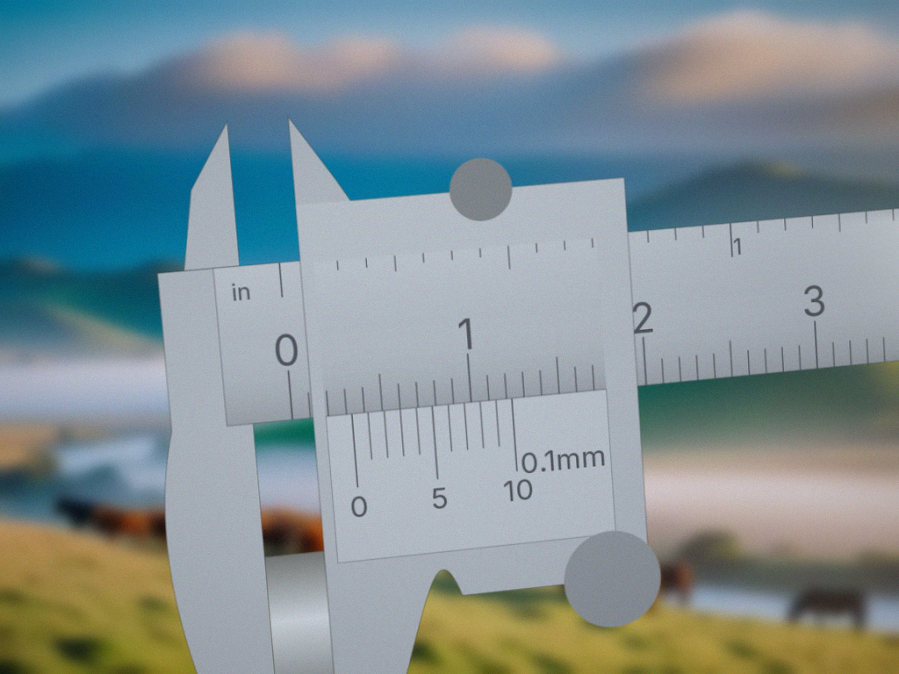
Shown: 3.3 mm
